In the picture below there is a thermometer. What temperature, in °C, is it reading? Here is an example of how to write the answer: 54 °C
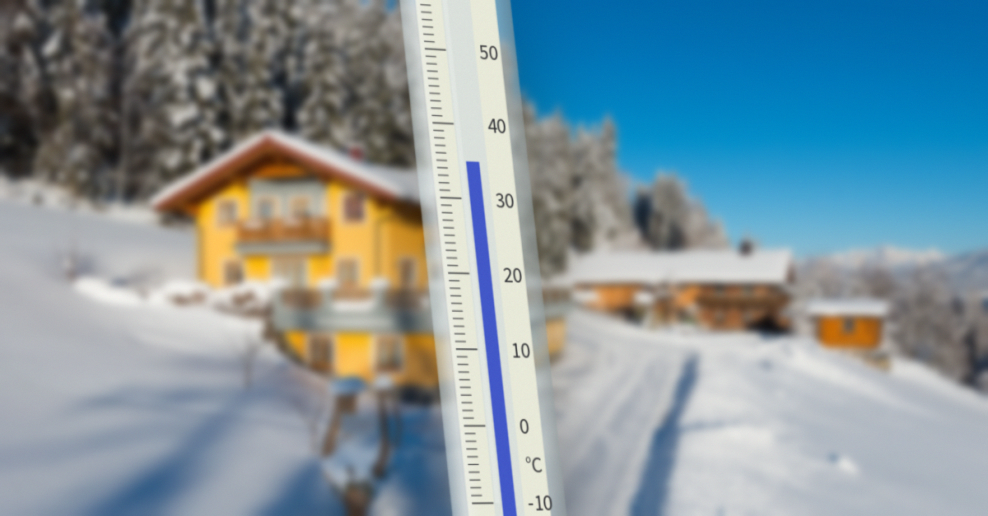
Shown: 35 °C
